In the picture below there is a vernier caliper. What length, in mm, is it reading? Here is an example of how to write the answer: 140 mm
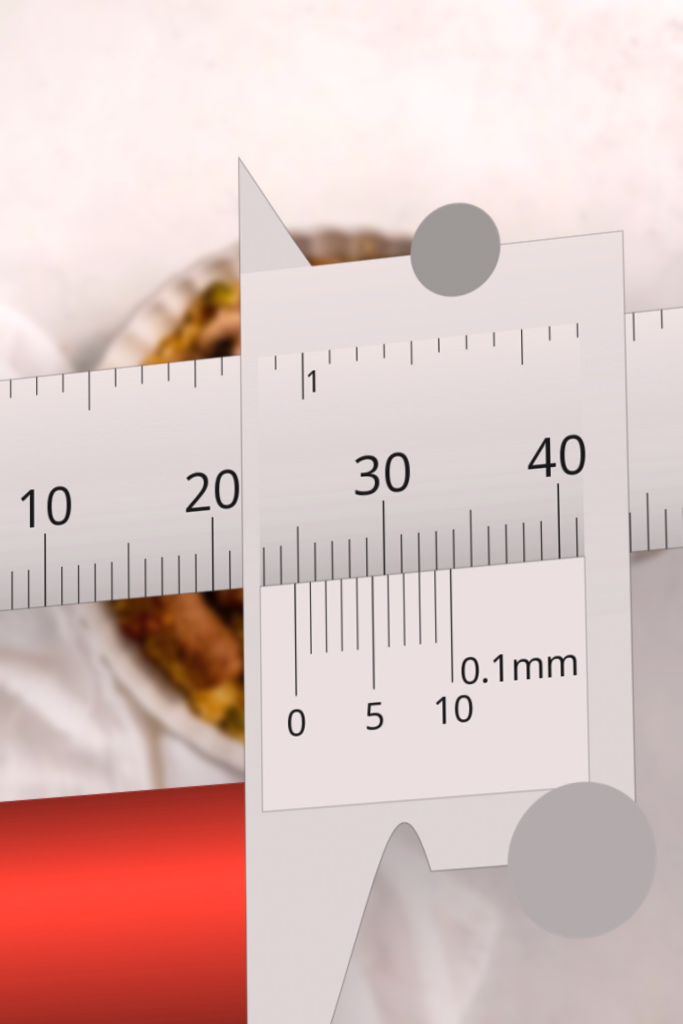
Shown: 24.8 mm
